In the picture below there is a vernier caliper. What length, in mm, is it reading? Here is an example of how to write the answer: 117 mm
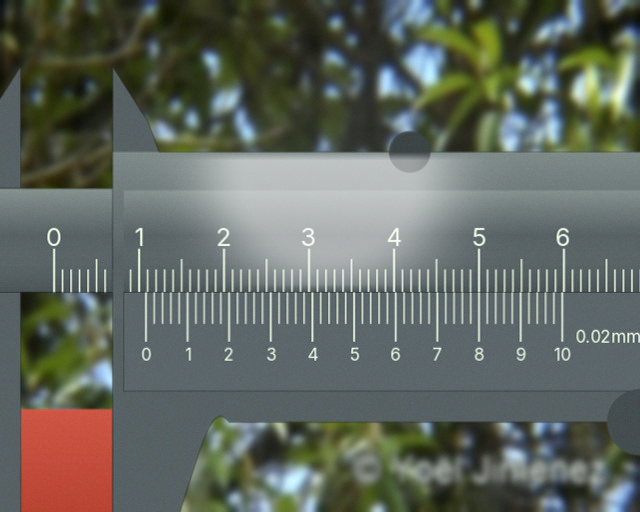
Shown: 10.8 mm
